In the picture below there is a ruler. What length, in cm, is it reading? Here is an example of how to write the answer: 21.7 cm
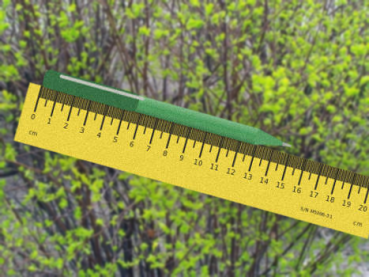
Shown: 15 cm
